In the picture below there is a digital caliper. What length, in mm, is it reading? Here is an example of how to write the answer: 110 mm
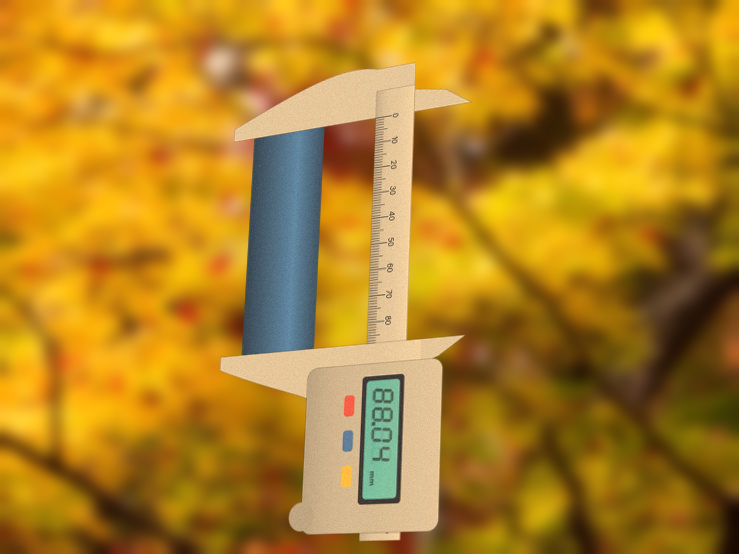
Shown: 88.04 mm
